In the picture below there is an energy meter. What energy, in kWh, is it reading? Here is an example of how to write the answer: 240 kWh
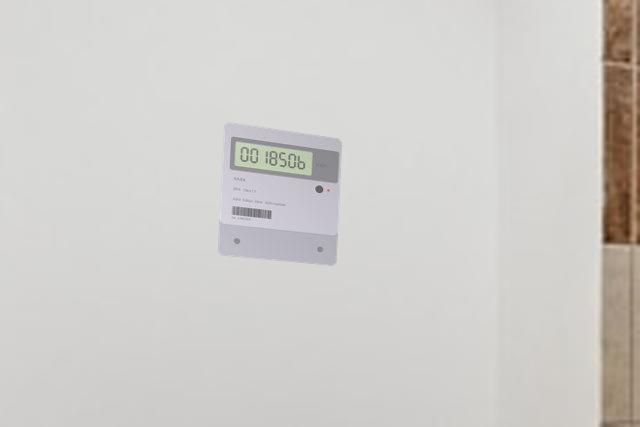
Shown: 18506 kWh
